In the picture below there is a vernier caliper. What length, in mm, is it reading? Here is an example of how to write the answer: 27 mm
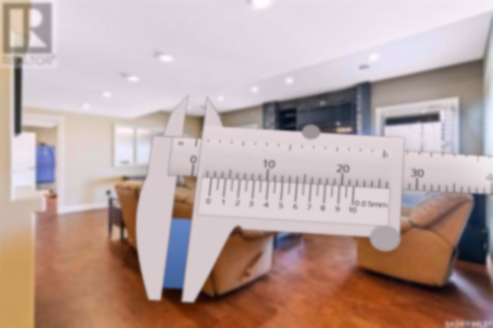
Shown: 2.6 mm
